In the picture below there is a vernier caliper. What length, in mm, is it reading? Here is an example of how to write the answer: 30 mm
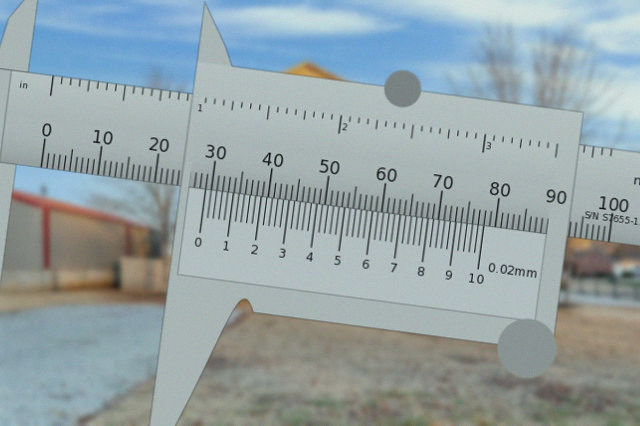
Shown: 29.0 mm
